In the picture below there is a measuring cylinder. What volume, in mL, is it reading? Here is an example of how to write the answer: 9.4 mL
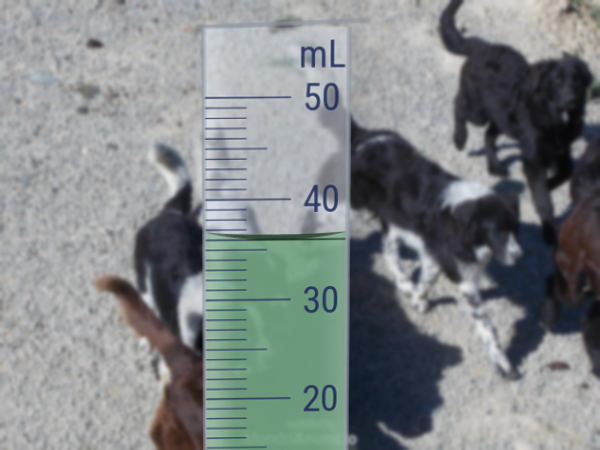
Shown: 36 mL
